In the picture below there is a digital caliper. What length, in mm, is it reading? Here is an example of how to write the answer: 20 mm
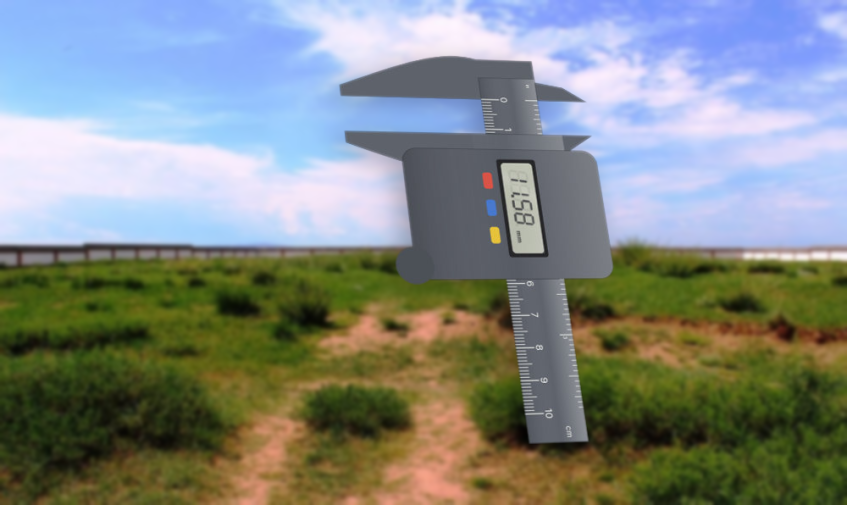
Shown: 11.58 mm
